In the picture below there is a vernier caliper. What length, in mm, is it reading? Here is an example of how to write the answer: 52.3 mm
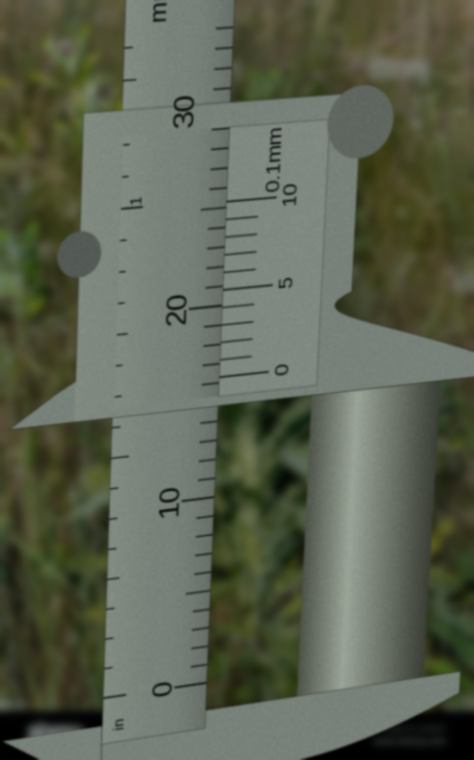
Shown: 16.3 mm
